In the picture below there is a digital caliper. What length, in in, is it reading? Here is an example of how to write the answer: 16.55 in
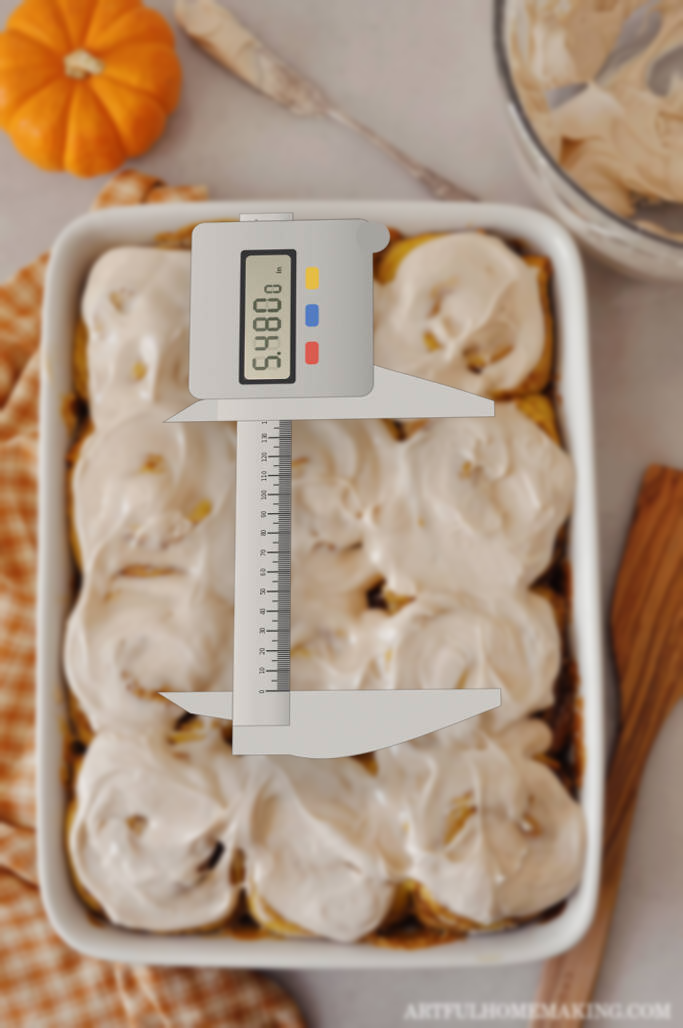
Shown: 5.4800 in
